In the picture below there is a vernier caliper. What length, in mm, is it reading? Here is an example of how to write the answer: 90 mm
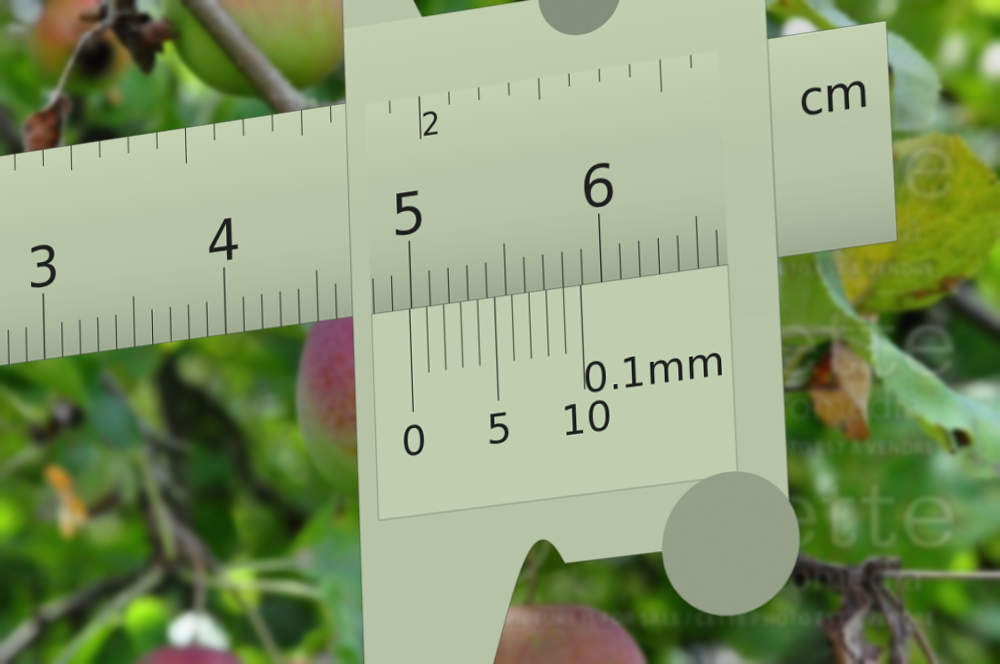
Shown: 49.9 mm
